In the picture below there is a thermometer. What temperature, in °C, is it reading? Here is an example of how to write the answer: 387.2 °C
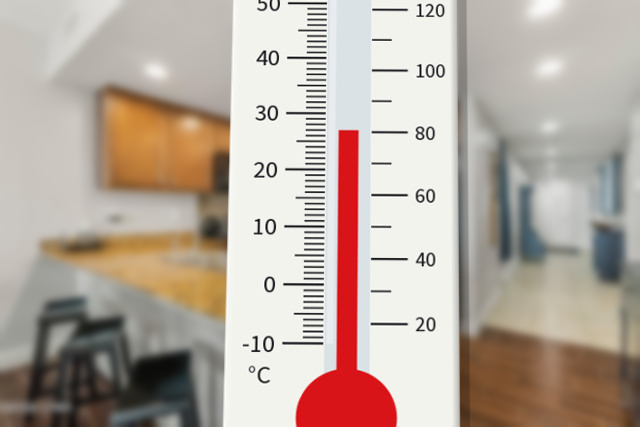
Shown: 27 °C
